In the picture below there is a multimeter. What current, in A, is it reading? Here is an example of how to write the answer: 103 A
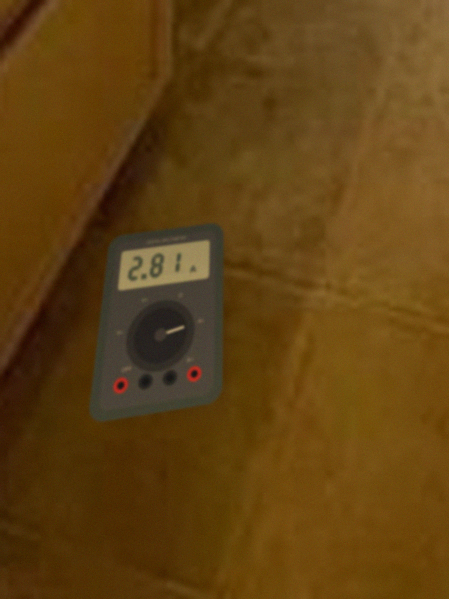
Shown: 2.81 A
